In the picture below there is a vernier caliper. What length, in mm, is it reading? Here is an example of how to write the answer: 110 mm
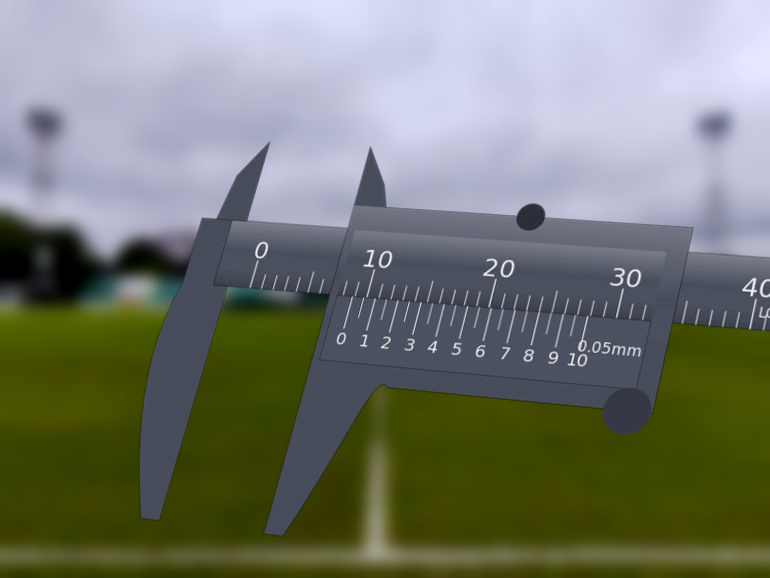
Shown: 8.8 mm
